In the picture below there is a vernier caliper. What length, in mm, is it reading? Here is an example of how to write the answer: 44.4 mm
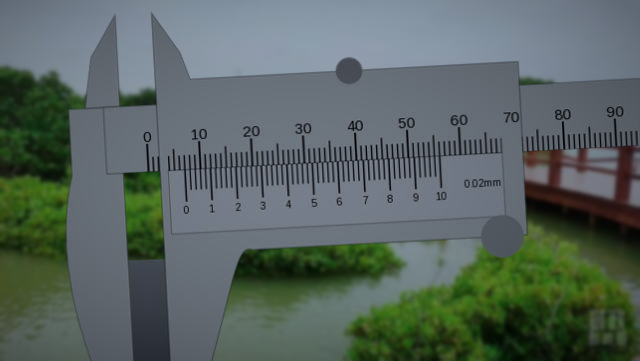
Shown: 7.0 mm
